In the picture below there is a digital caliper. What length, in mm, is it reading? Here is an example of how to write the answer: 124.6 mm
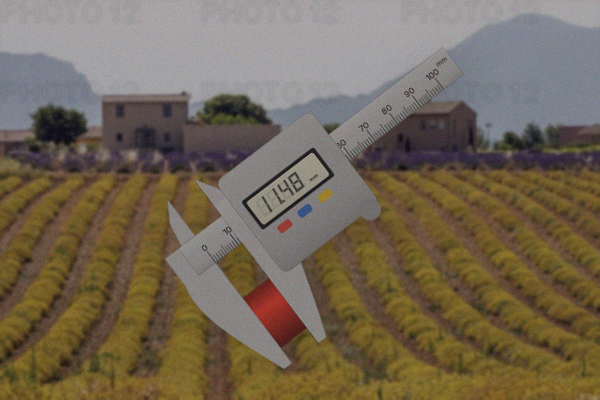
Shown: 11.48 mm
